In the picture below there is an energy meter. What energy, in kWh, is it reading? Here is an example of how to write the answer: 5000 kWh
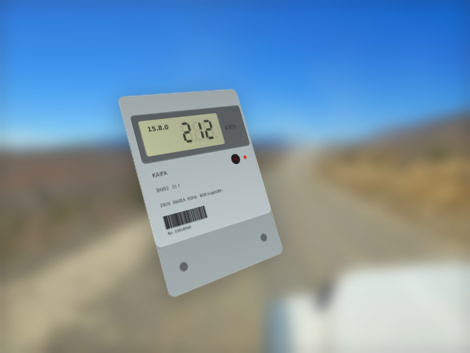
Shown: 212 kWh
